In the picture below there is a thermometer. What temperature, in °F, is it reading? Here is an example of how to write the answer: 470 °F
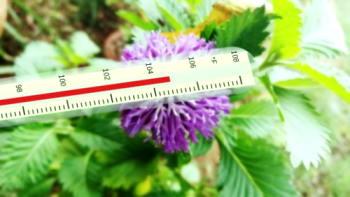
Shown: 104.8 °F
